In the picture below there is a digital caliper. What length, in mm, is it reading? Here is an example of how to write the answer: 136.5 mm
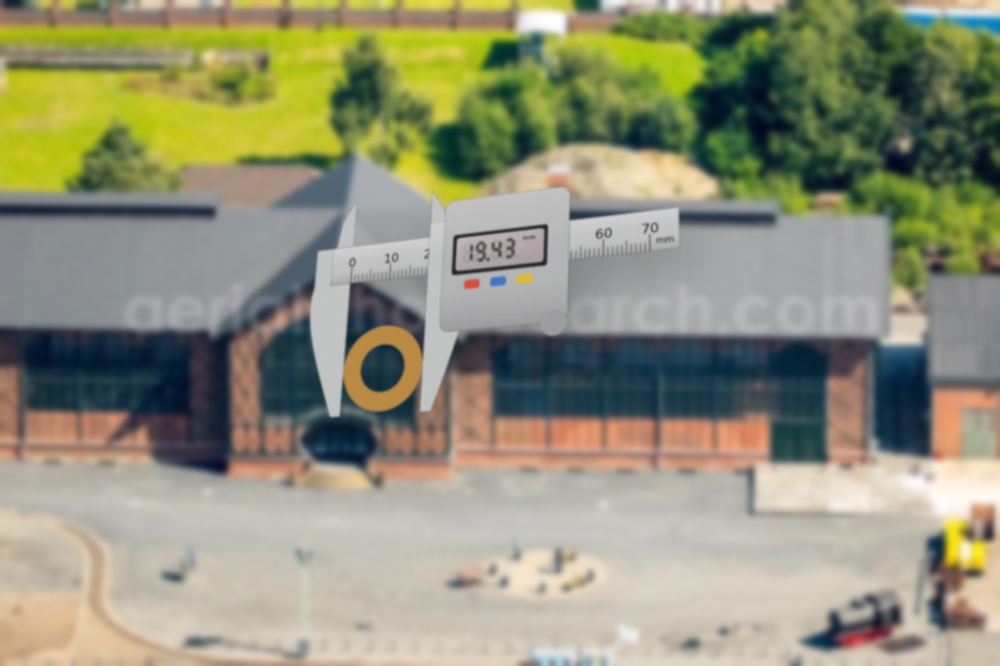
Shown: 19.43 mm
